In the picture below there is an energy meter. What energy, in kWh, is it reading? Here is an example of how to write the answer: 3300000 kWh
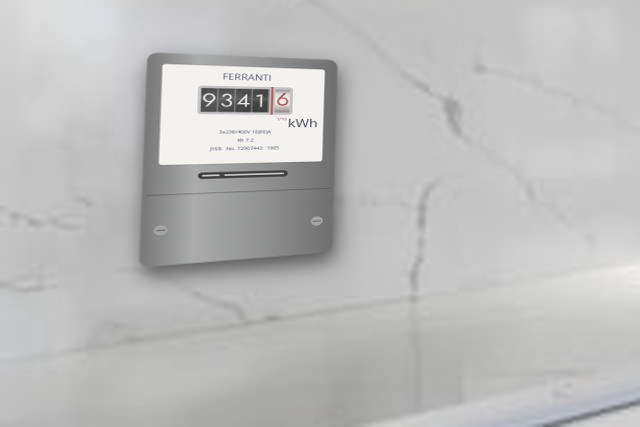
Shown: 9341.6 kWh
